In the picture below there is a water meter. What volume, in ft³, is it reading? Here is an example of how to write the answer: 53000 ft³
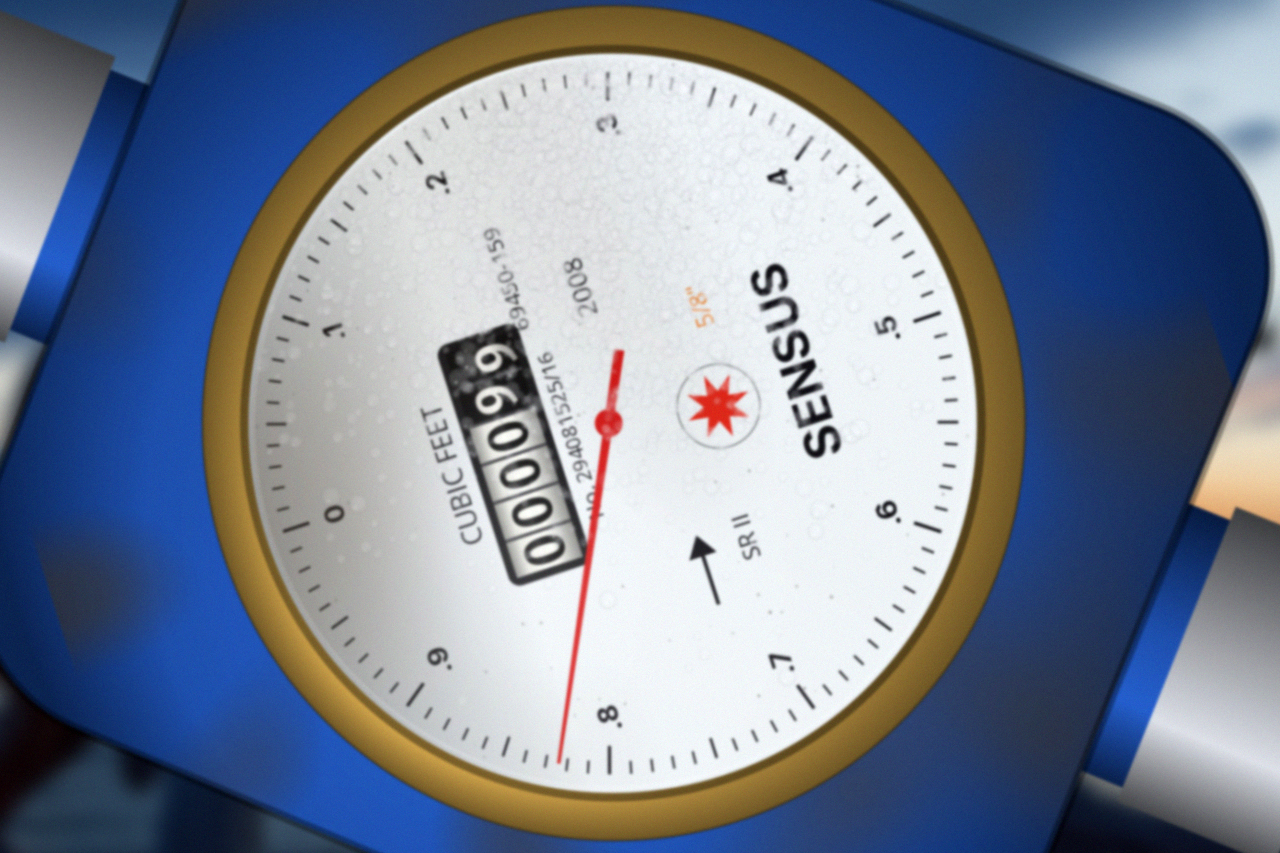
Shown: 98.82 ft³
